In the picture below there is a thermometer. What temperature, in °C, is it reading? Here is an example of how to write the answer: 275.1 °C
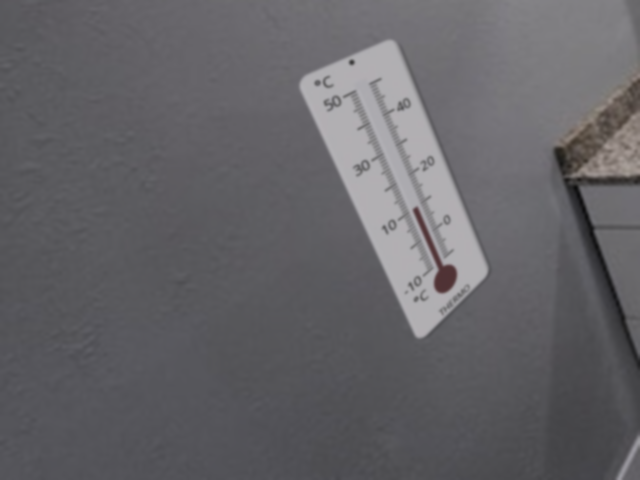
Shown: 10 °C
